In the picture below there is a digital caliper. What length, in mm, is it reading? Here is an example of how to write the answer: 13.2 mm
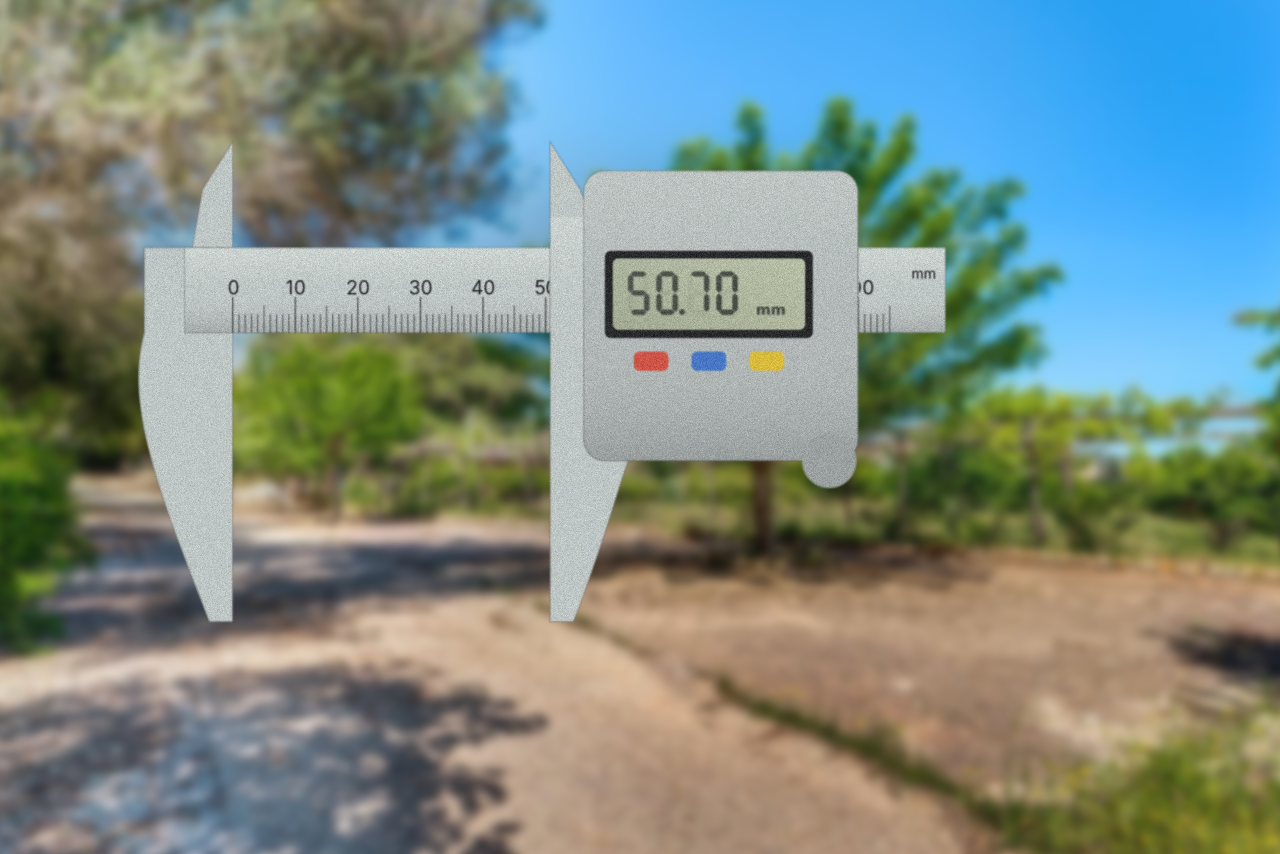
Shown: 50.70 mm
